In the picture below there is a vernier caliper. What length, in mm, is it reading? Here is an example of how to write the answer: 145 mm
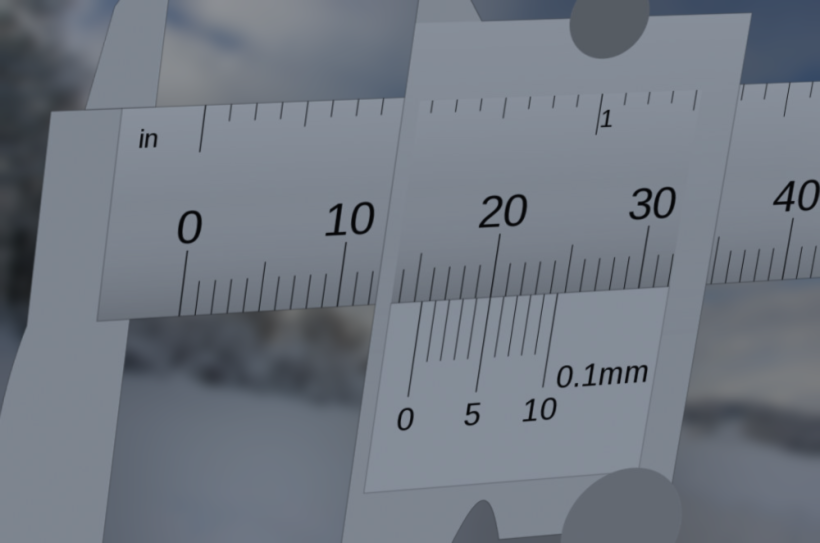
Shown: 15.5 mm
